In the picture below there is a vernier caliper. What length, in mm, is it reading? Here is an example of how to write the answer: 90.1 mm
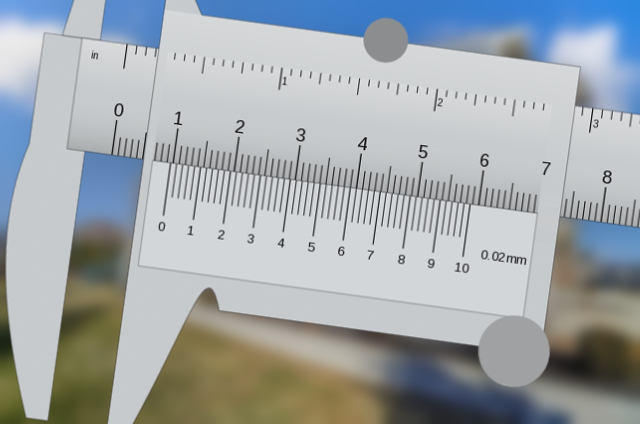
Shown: 9.6 mm
